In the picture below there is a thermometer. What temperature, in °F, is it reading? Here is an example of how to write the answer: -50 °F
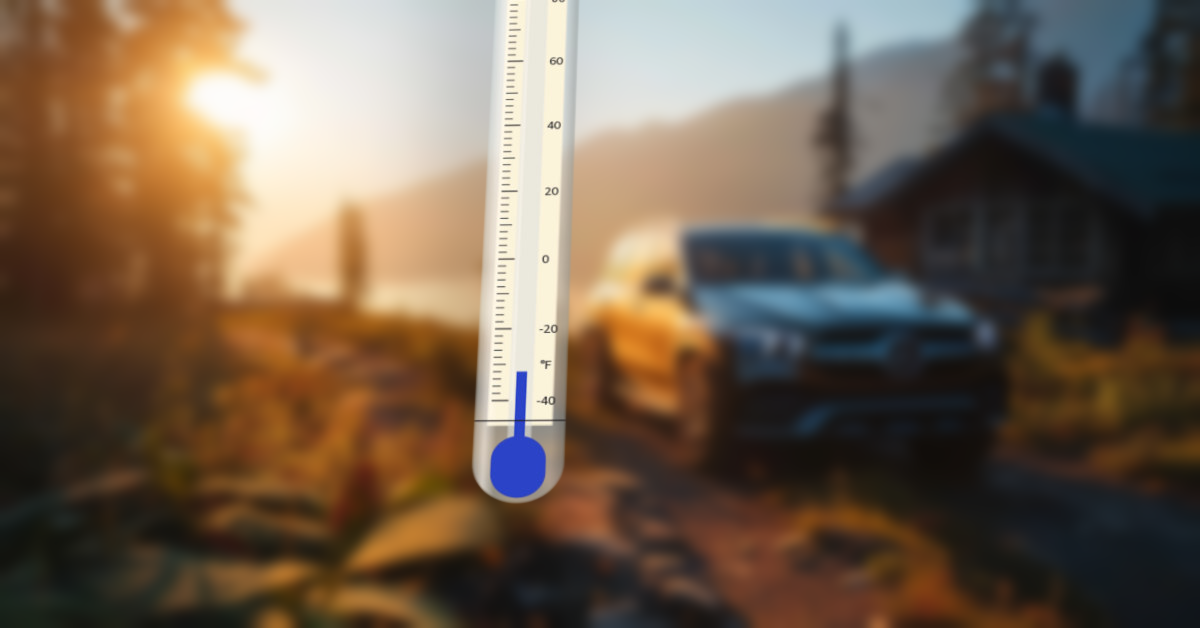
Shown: -32 °F
